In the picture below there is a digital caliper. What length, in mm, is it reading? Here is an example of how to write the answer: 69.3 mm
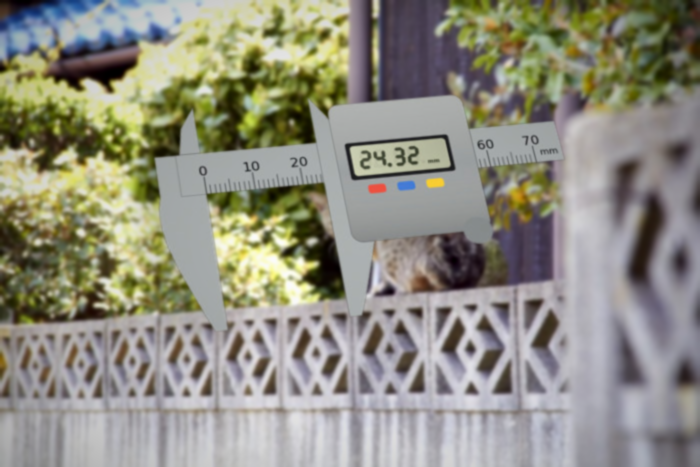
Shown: 24.32 mm
